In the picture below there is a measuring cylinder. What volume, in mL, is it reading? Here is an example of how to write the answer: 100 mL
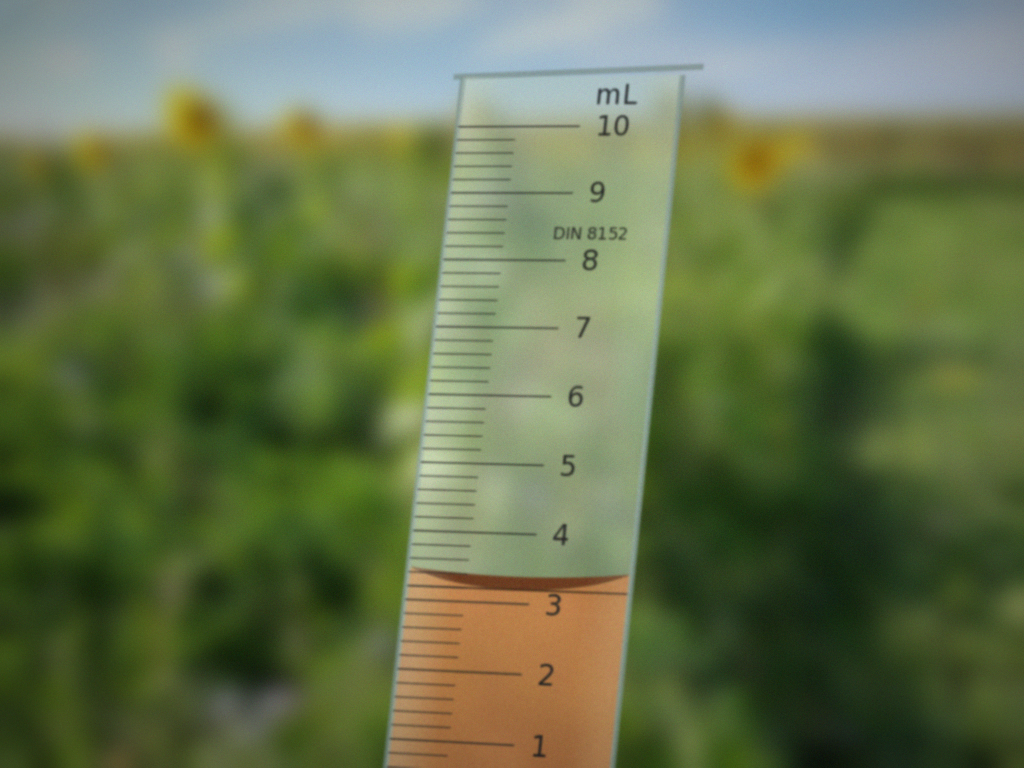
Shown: 3.2 mL
